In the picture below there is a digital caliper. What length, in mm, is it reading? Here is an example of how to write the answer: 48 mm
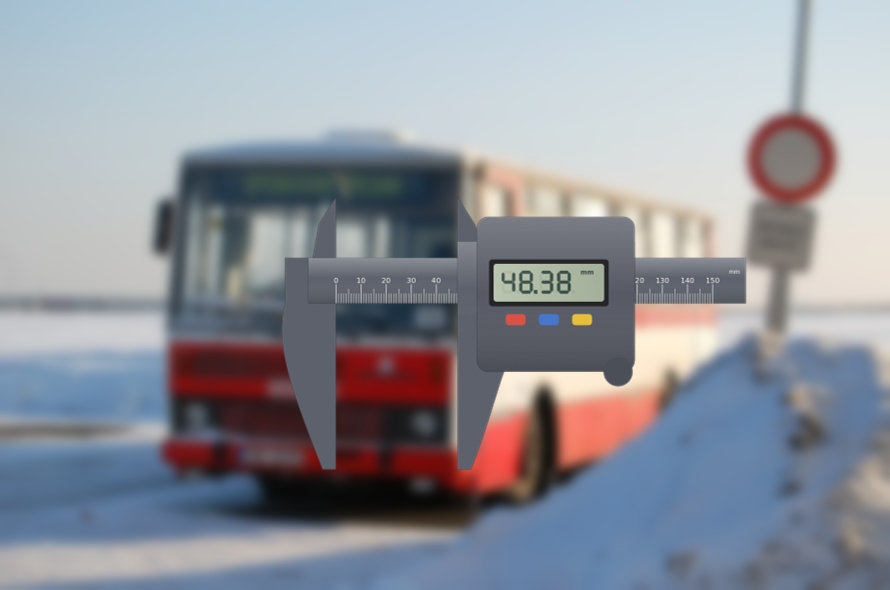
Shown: 48.38 mm
